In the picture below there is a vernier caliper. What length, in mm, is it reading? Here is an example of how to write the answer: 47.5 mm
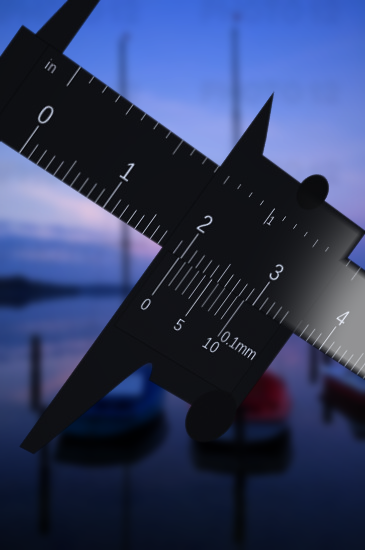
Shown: 19.8 mm
